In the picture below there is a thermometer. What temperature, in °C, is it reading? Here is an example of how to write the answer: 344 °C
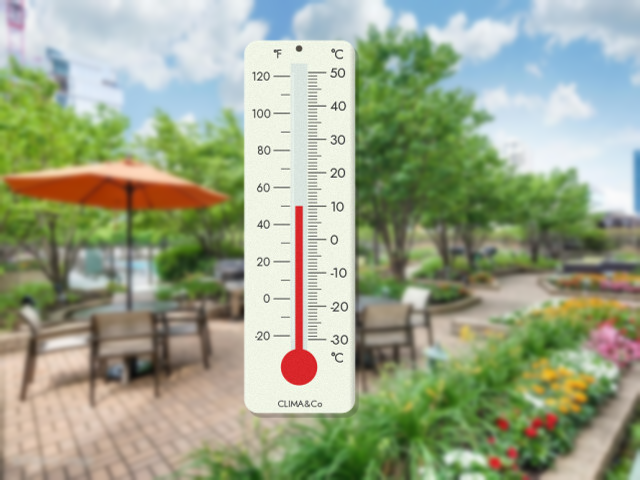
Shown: 10 °C
